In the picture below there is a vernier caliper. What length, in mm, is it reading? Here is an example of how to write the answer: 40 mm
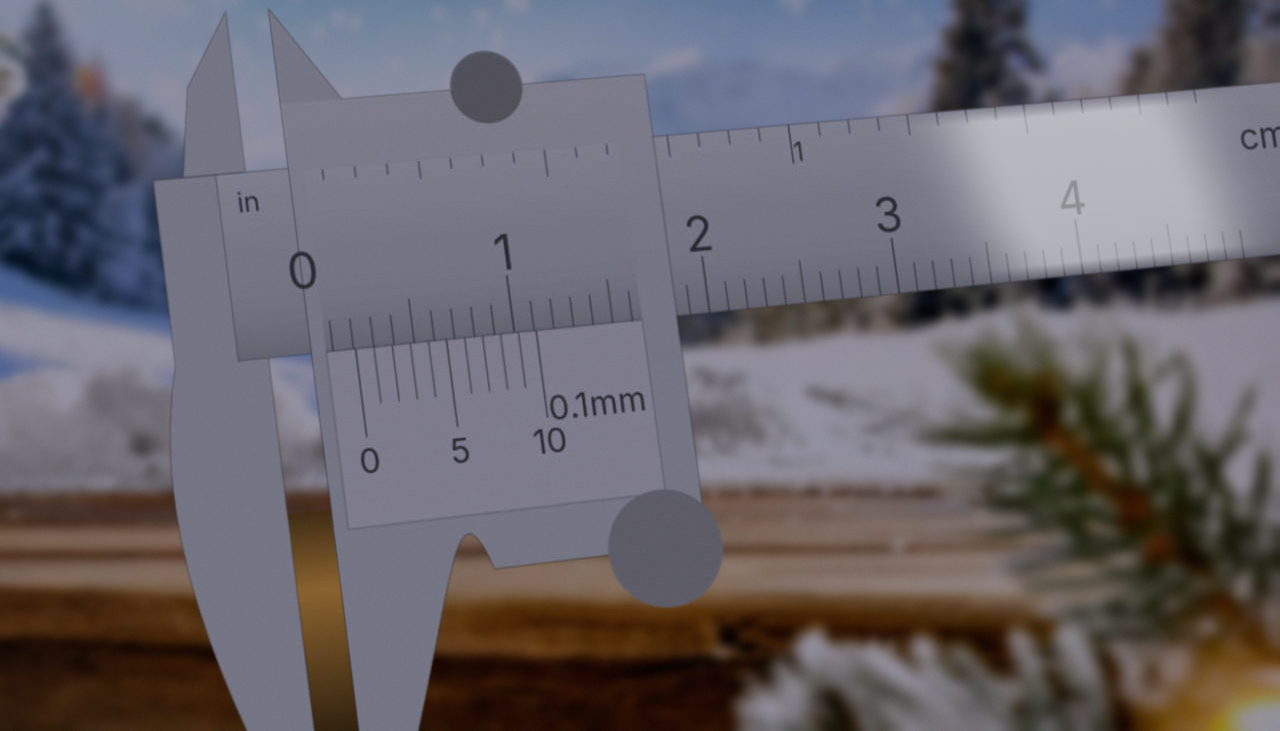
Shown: 2.1 mm
